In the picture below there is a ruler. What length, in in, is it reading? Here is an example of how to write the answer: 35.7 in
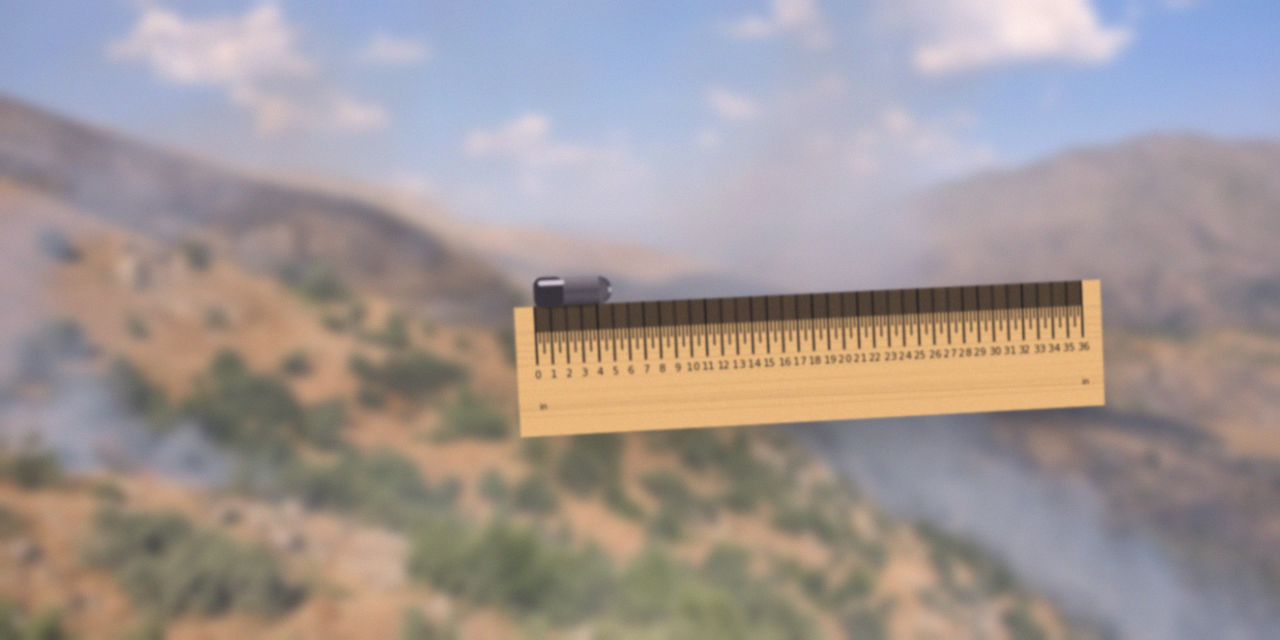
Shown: 5 in
